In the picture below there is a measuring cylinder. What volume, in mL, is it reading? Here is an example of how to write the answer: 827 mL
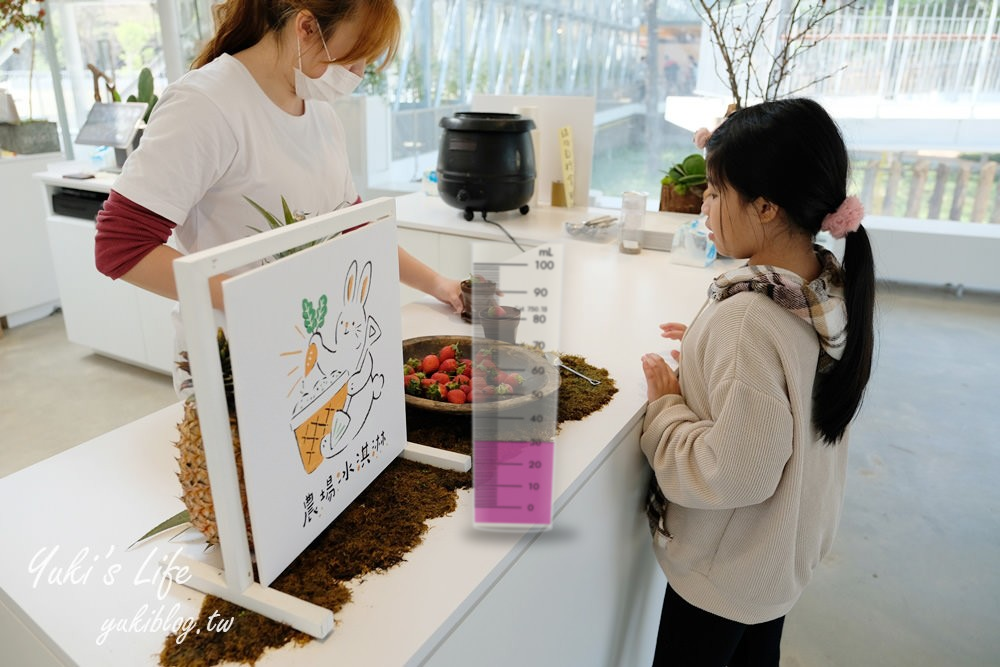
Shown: 30 mL
